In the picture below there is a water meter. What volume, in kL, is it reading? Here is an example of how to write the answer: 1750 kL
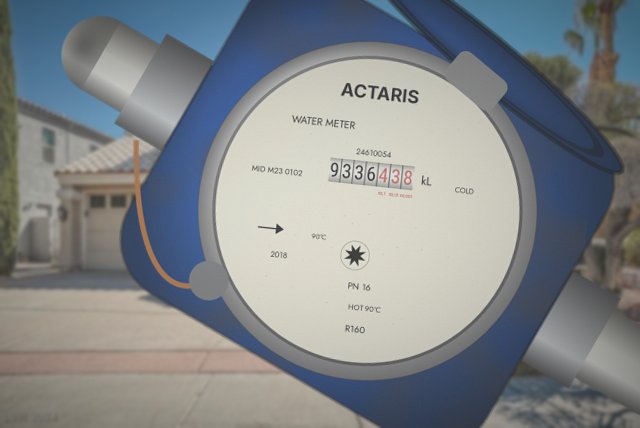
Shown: 9336.438 kL
